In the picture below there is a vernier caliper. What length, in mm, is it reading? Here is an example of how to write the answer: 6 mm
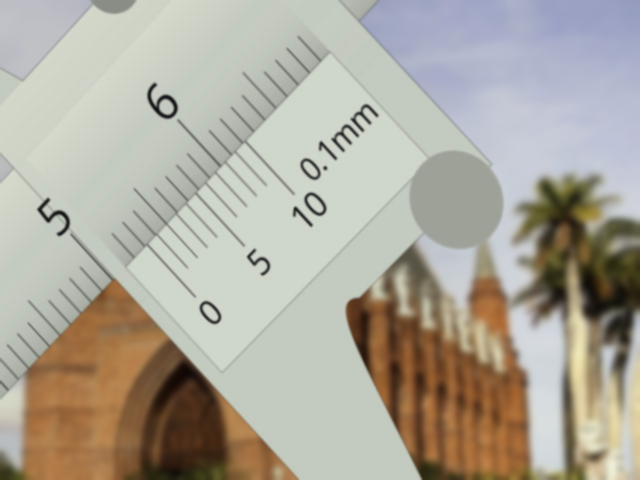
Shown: 53.2 mm
